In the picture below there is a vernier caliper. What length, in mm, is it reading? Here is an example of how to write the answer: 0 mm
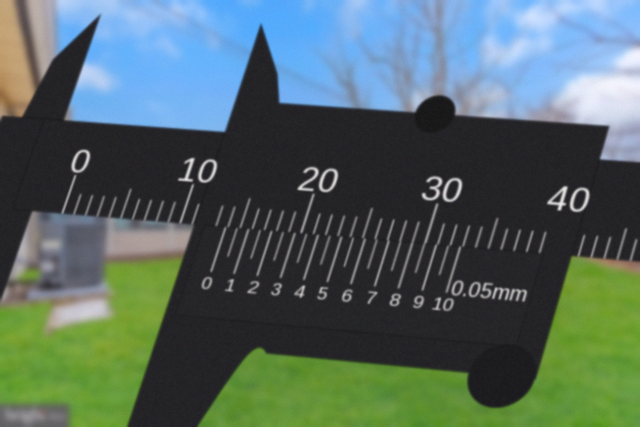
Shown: 13.8 mm
